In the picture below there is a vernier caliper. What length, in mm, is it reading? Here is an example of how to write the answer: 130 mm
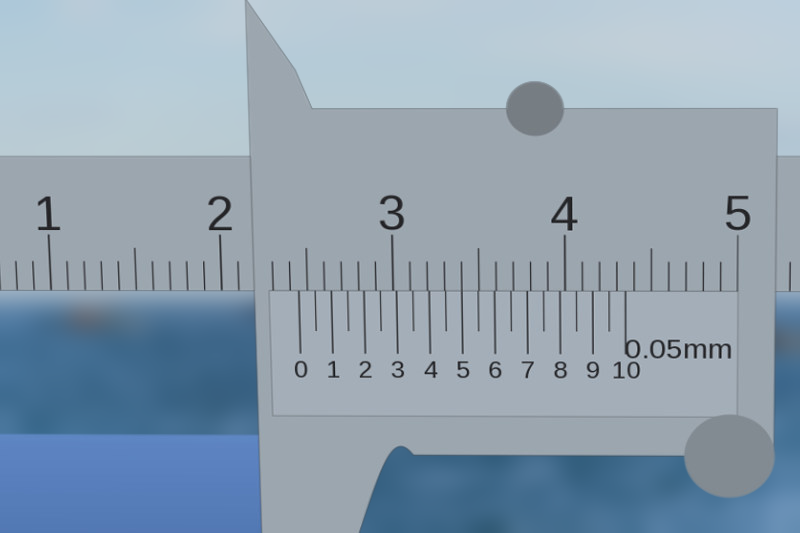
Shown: 24.5 mm
